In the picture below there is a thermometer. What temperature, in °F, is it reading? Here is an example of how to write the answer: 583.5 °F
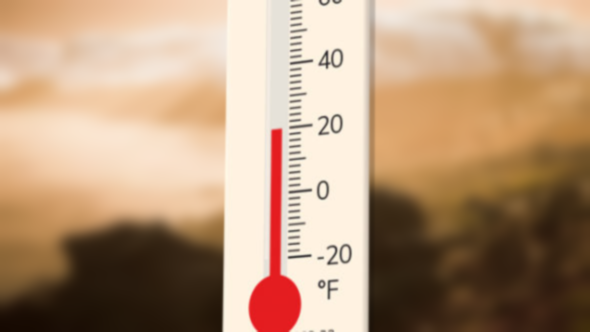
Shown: 20 °F
